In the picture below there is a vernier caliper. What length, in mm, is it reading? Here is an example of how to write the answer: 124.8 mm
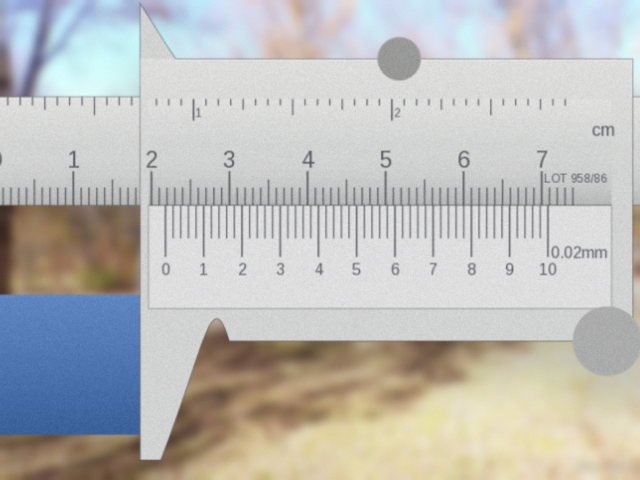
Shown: 21.8 mm
